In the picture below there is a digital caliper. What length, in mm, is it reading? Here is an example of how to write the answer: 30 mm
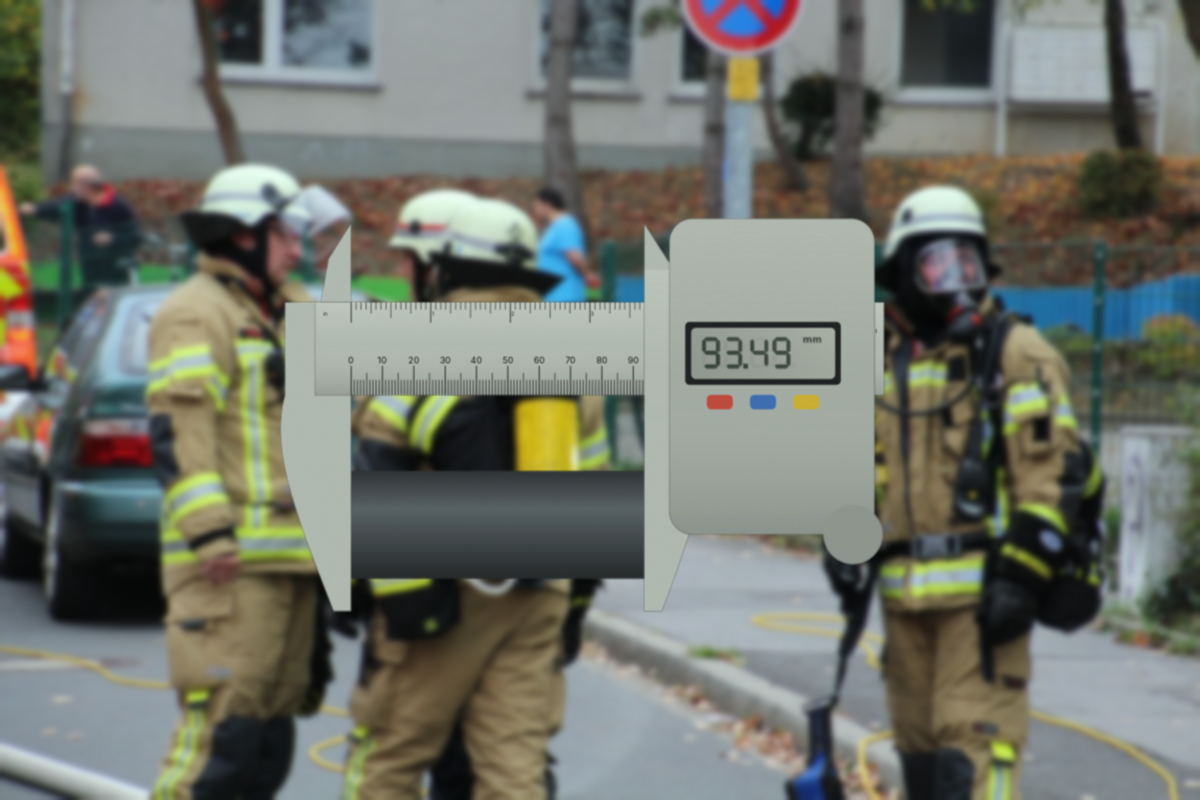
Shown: 93.49 mm
